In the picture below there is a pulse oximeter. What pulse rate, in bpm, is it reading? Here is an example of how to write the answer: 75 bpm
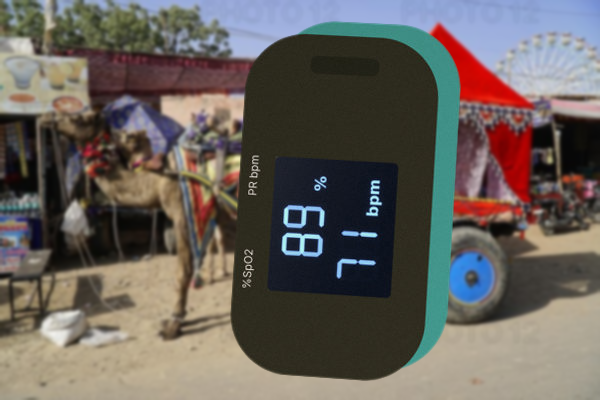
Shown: 71 bpm
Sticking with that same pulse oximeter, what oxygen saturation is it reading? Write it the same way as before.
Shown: 89 %
